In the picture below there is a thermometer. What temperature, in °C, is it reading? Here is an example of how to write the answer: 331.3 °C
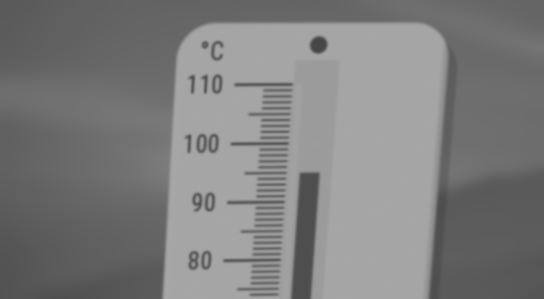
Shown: 95 °C
